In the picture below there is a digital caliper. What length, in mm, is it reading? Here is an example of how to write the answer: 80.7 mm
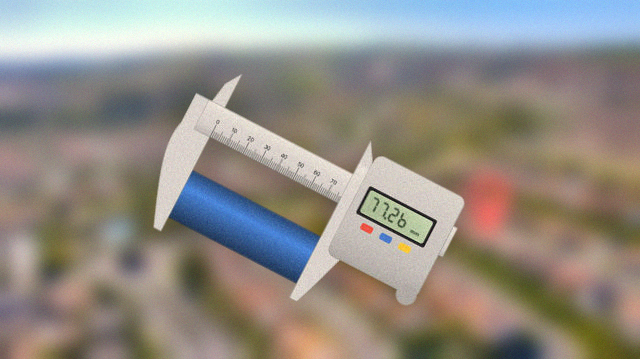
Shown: 77.26 mm
